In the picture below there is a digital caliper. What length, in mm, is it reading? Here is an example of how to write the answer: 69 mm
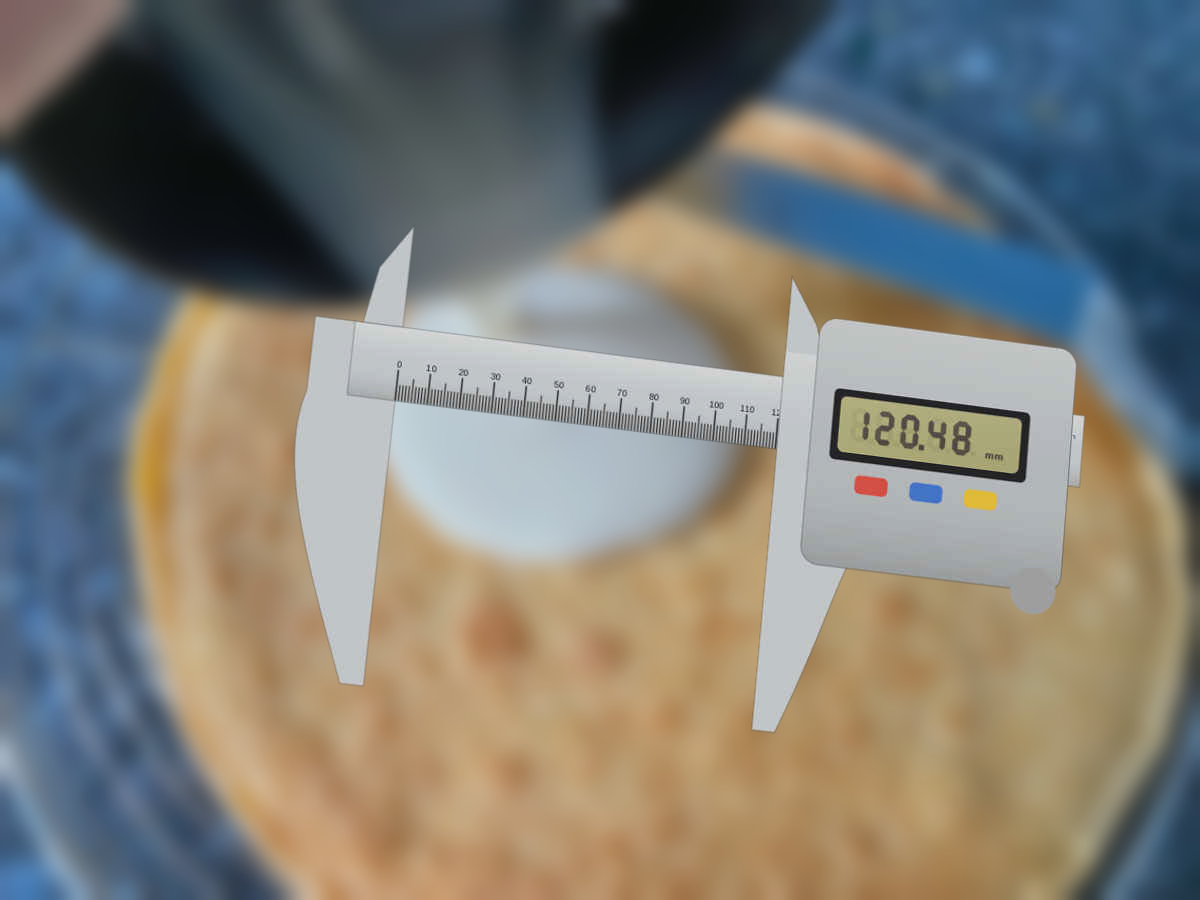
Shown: 120.48 mm
